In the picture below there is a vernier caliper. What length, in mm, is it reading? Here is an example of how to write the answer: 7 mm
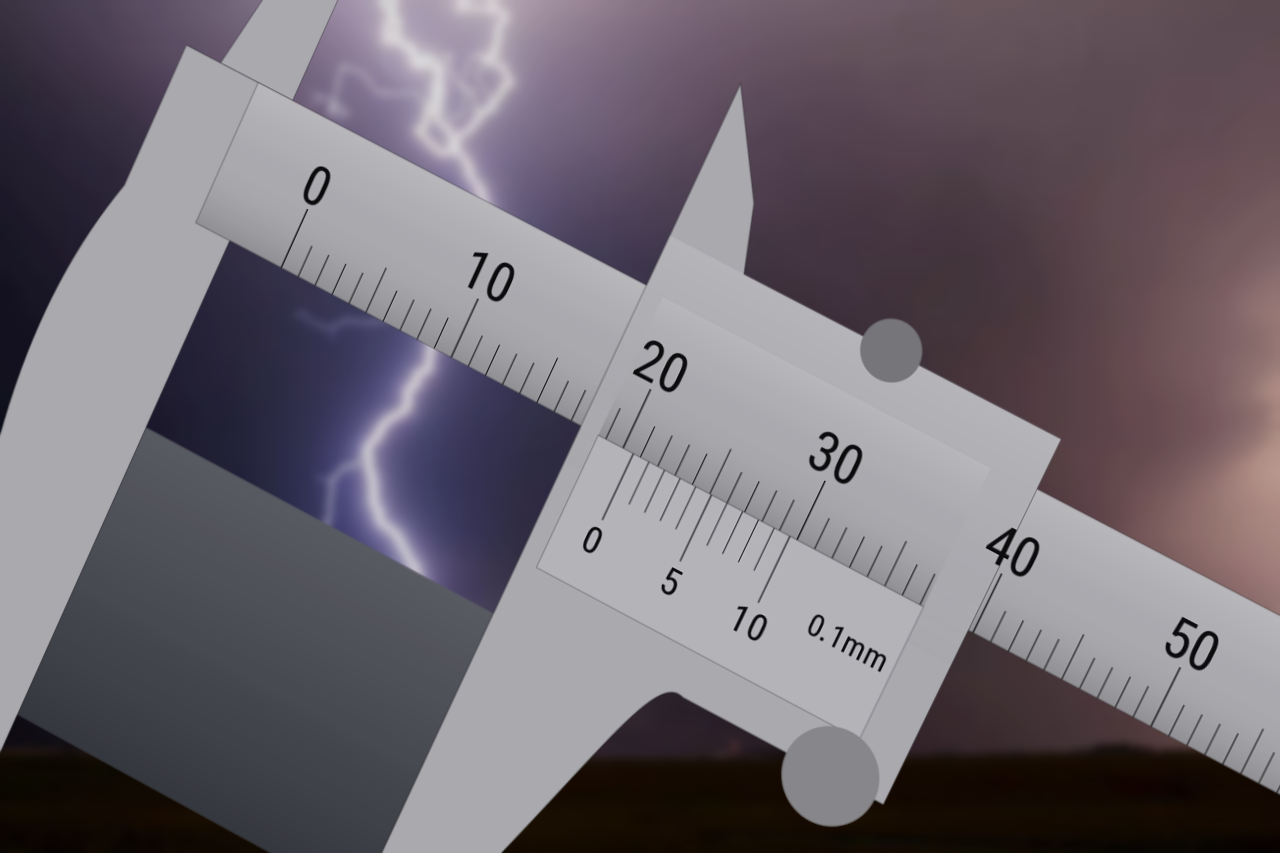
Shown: 20.6 mm
